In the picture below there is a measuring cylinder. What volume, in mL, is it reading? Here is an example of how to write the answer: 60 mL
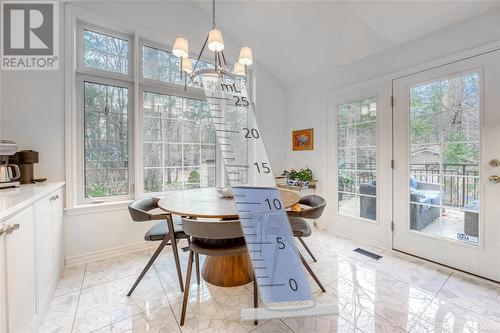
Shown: 12 mL
